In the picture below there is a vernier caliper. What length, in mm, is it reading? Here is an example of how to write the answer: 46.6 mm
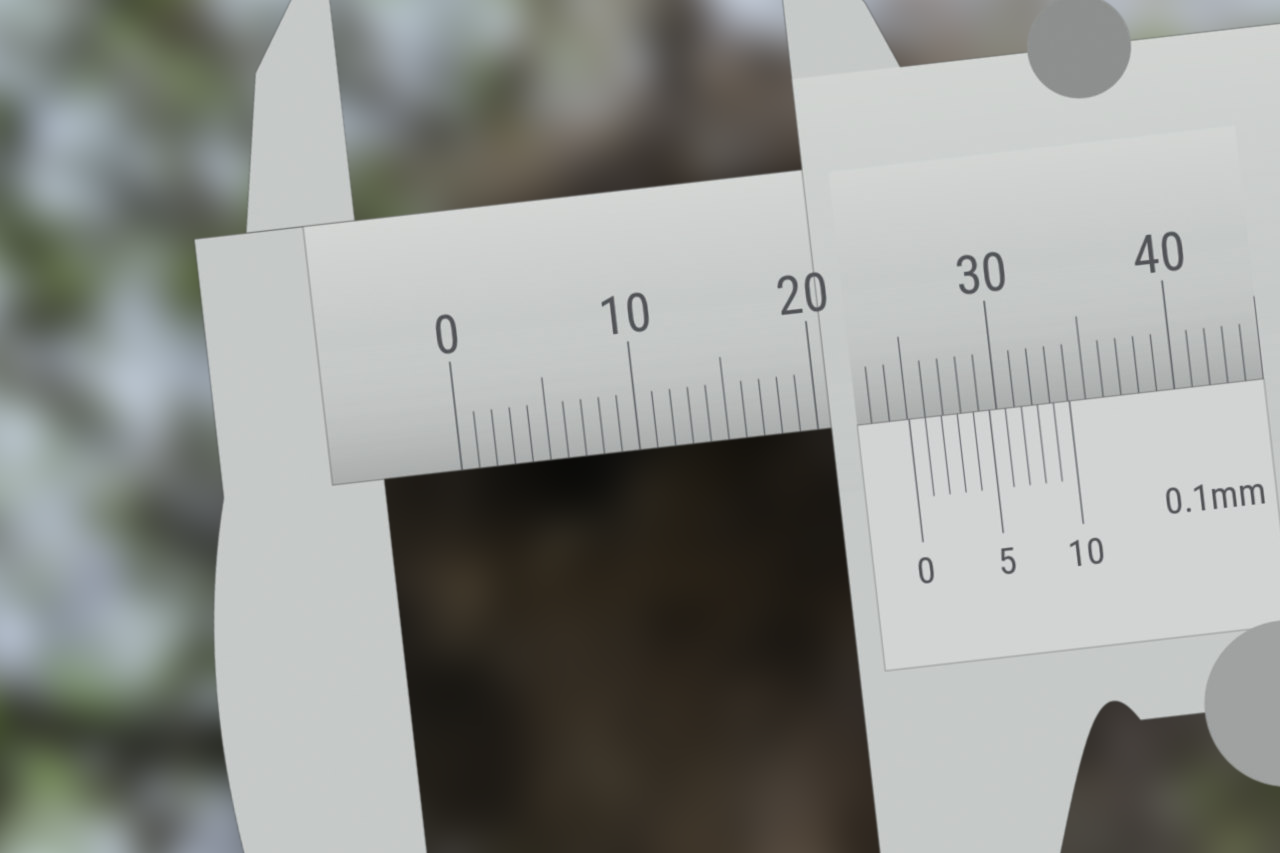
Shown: 25.1 mm
